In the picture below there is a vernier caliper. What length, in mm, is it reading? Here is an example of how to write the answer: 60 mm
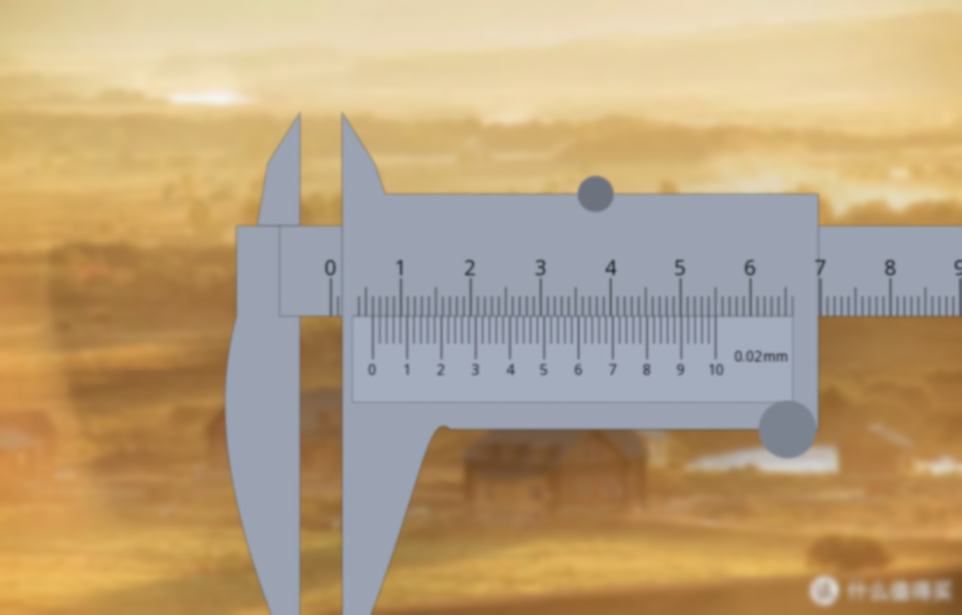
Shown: 6.0 mm
